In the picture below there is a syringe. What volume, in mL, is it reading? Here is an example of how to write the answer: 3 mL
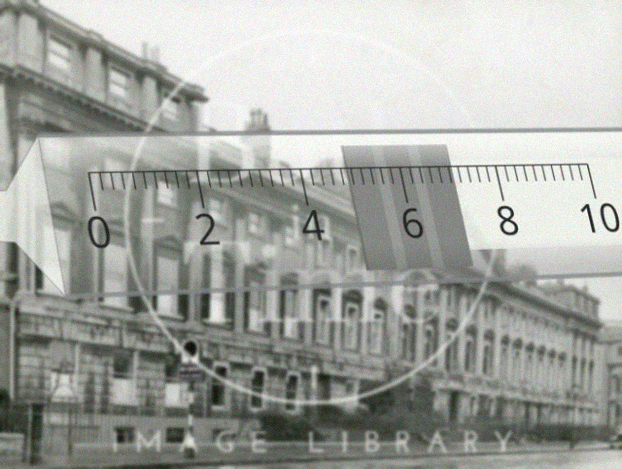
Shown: 4.9 mL
